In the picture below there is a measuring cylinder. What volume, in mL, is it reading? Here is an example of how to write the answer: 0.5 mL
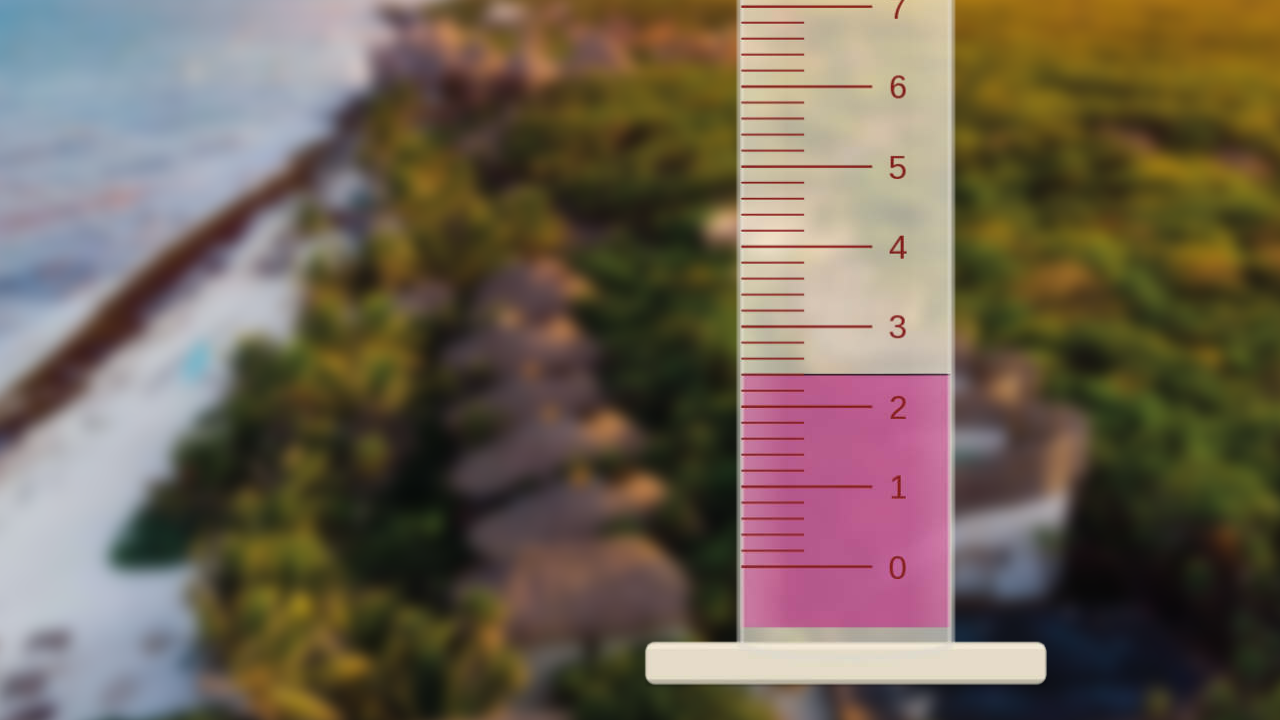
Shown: 2.4 mL
